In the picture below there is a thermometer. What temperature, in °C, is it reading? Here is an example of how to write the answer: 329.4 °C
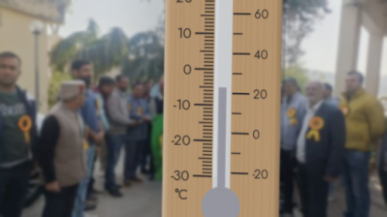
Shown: -5 °C
